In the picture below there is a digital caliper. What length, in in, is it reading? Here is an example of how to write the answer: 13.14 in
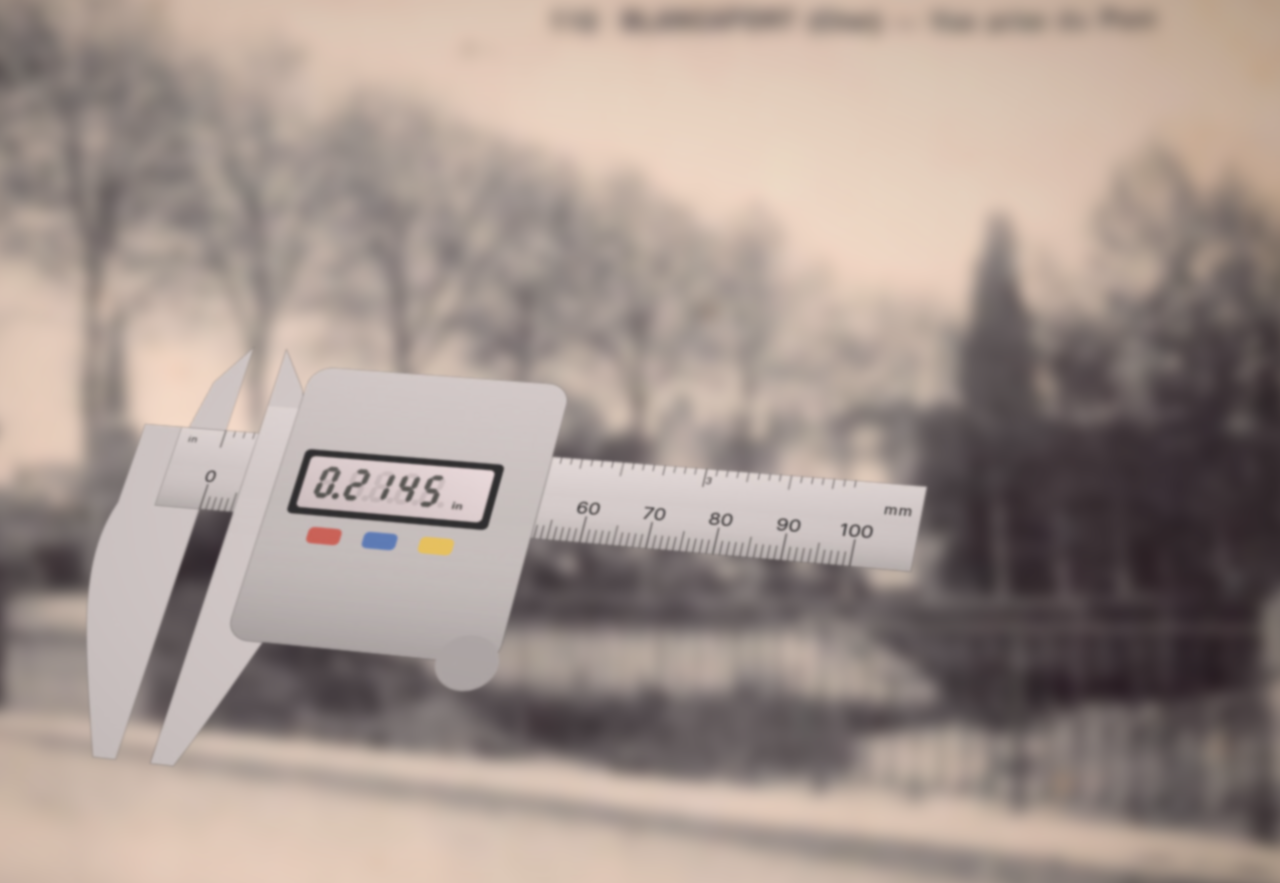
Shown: 0.2145 in
